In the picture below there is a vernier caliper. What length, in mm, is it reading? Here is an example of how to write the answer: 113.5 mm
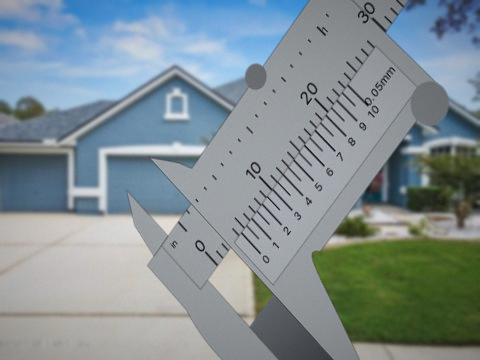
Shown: 4.4 mm
